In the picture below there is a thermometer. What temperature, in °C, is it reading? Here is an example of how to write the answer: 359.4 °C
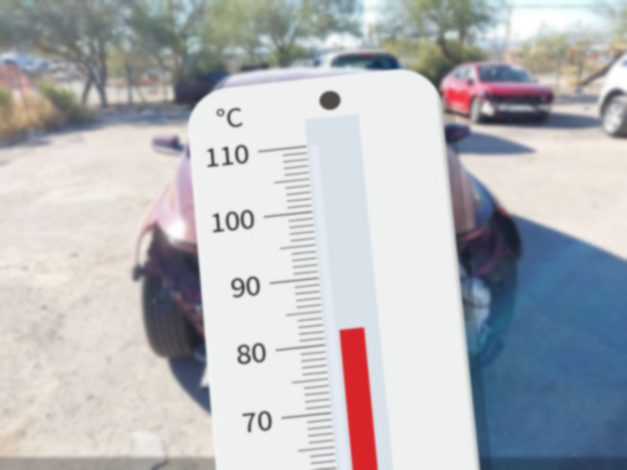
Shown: 82 °C
